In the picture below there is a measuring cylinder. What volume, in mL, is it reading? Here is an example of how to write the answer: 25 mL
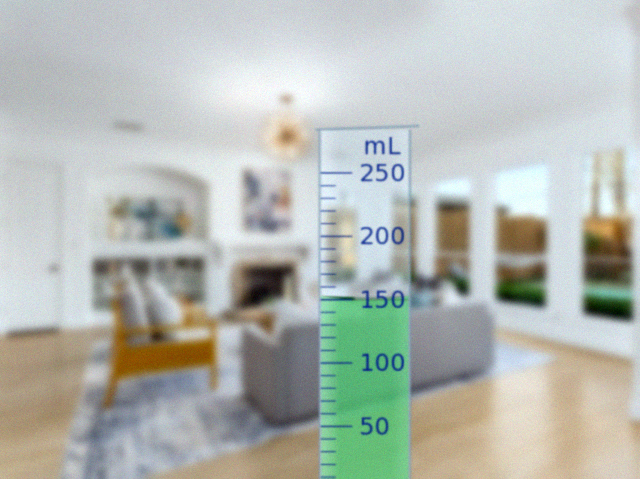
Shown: 150 mL
